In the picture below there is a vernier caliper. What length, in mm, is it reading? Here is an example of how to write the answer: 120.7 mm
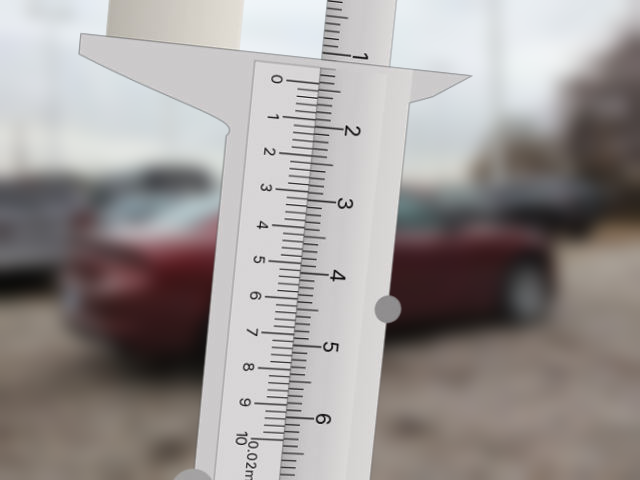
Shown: 14.2 mm
